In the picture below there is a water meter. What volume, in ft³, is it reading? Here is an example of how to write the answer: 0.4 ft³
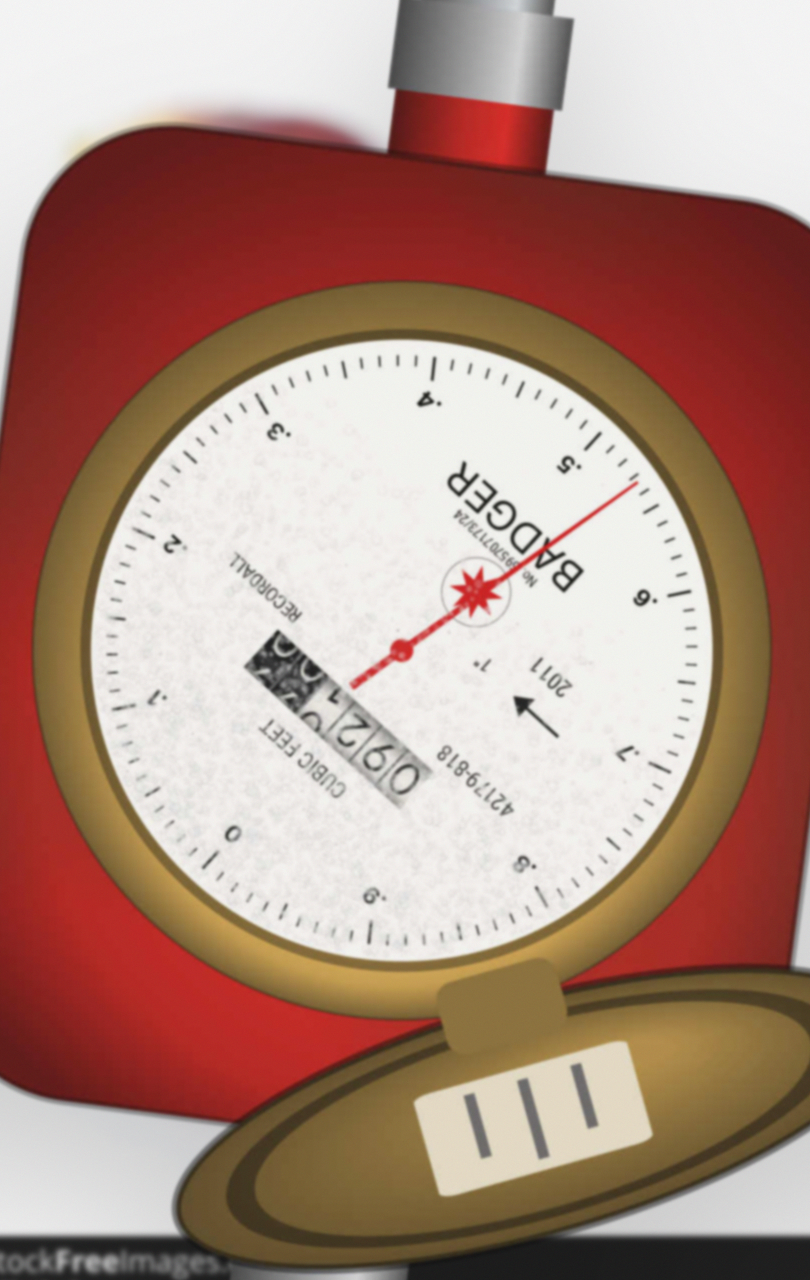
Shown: 92099.53 ft³
